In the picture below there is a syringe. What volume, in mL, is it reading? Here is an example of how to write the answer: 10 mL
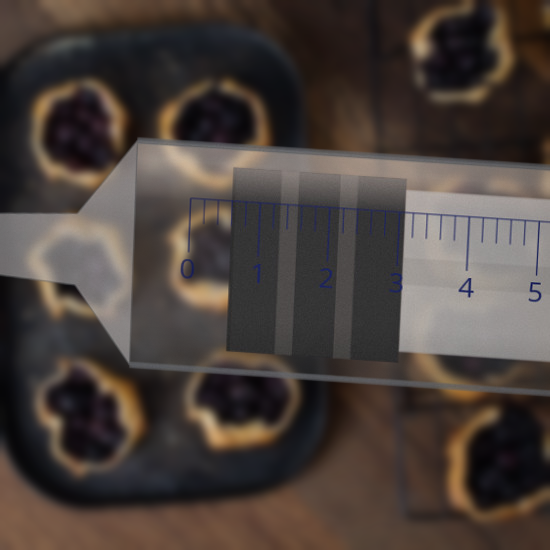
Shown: 0.6 mL
